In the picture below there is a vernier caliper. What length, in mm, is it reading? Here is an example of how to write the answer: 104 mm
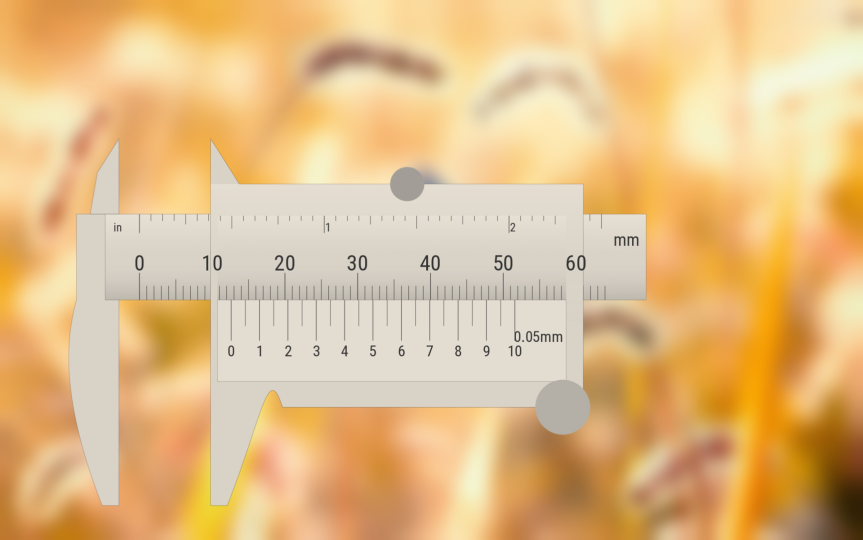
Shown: 12.6 mm
